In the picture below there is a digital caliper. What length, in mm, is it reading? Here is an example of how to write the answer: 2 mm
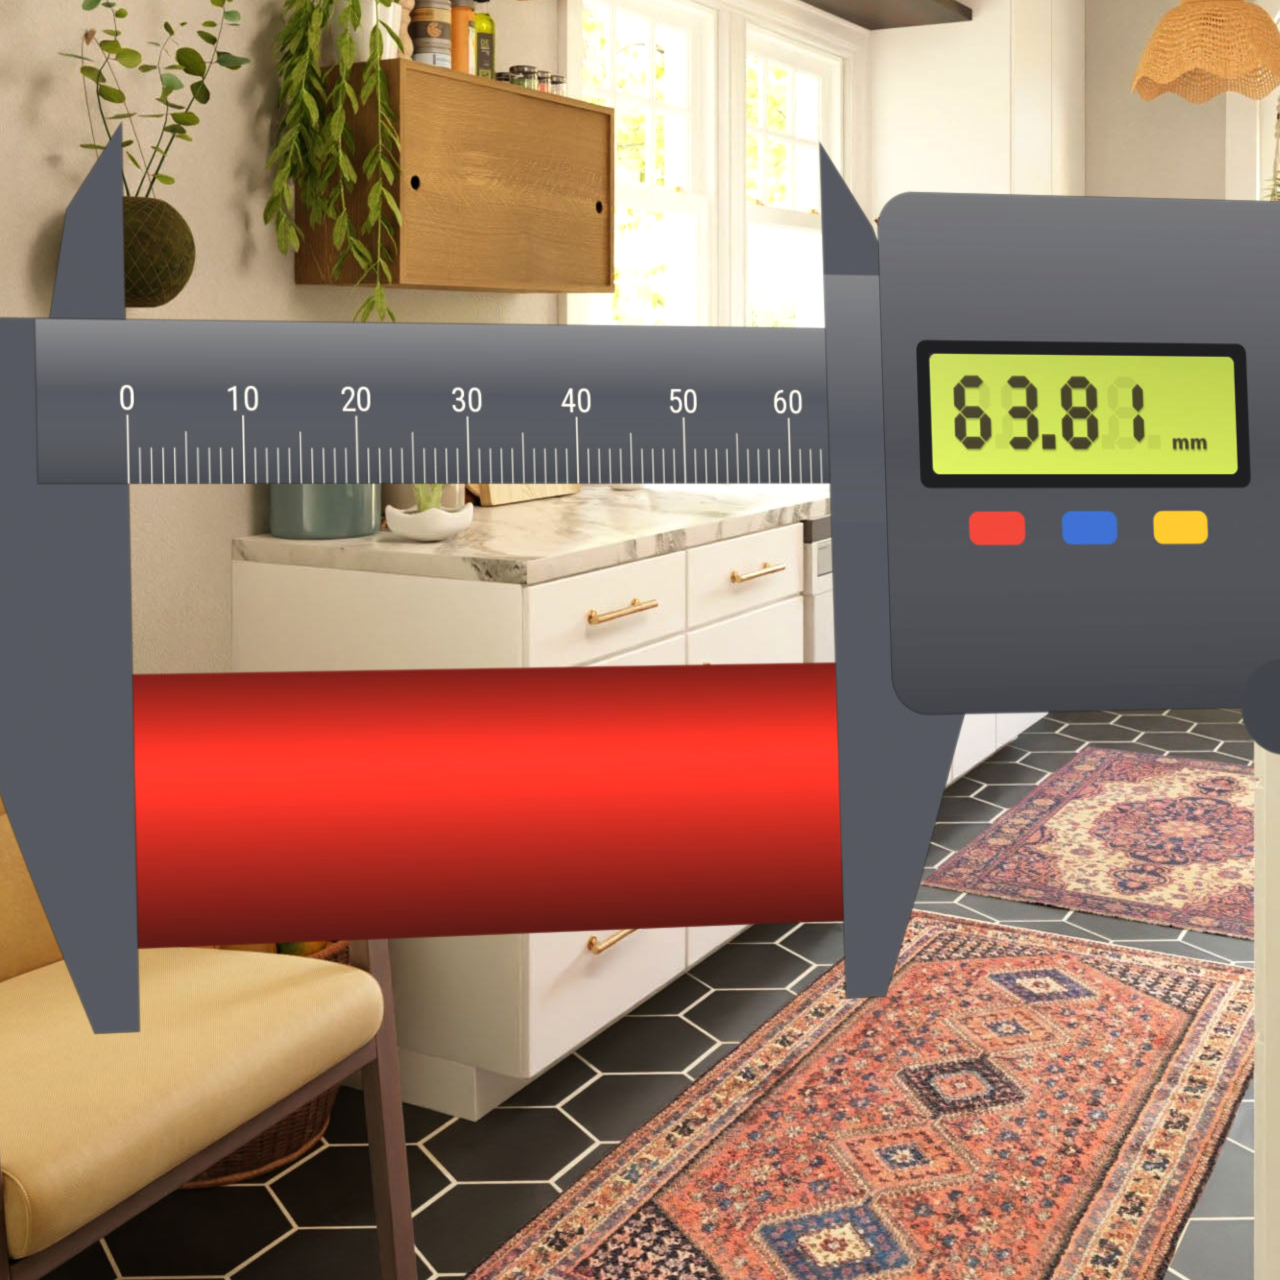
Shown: 63.81 mm
